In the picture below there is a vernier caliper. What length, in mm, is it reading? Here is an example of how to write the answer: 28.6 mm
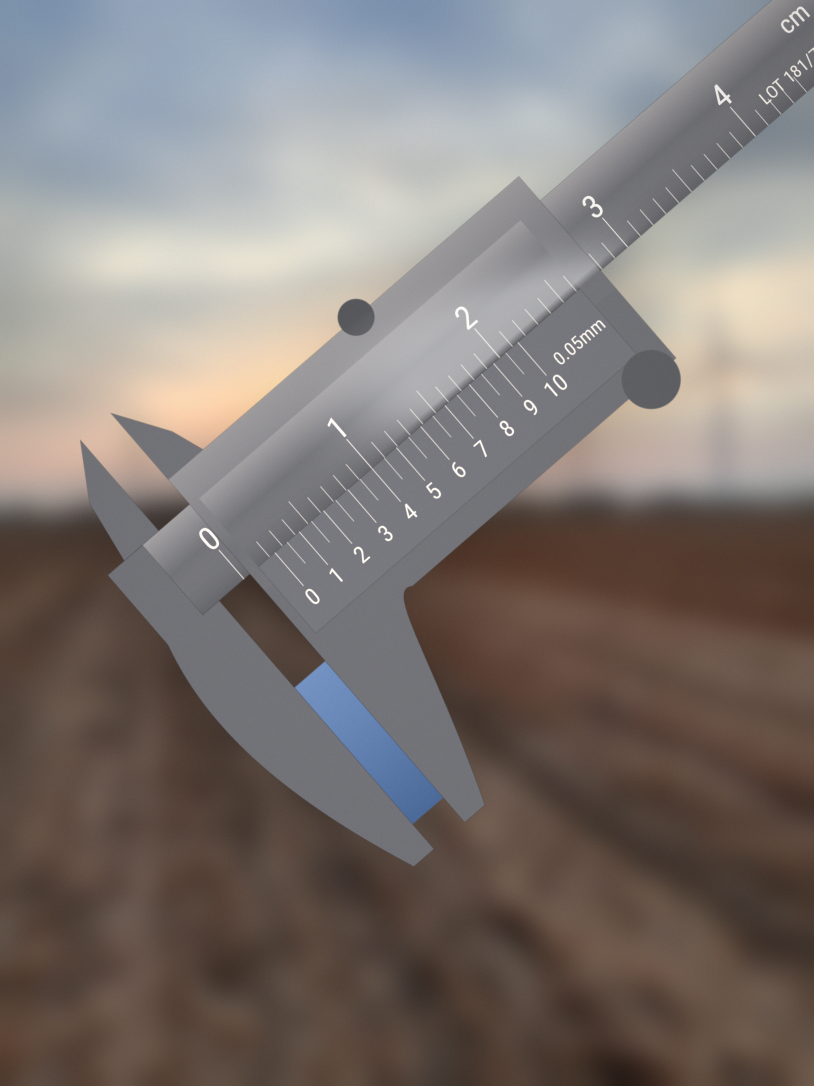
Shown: 2.4 mm
